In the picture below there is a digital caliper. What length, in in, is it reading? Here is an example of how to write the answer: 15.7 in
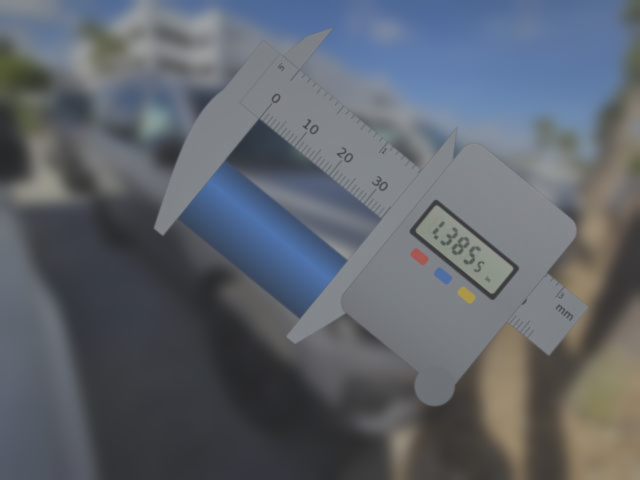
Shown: 1.3855 in
